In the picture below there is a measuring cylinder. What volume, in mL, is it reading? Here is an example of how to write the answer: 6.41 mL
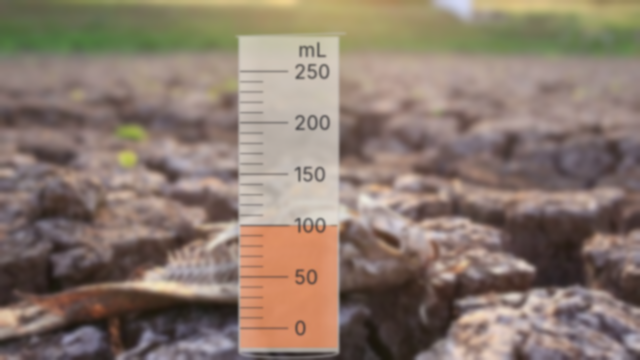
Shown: 100 mL
